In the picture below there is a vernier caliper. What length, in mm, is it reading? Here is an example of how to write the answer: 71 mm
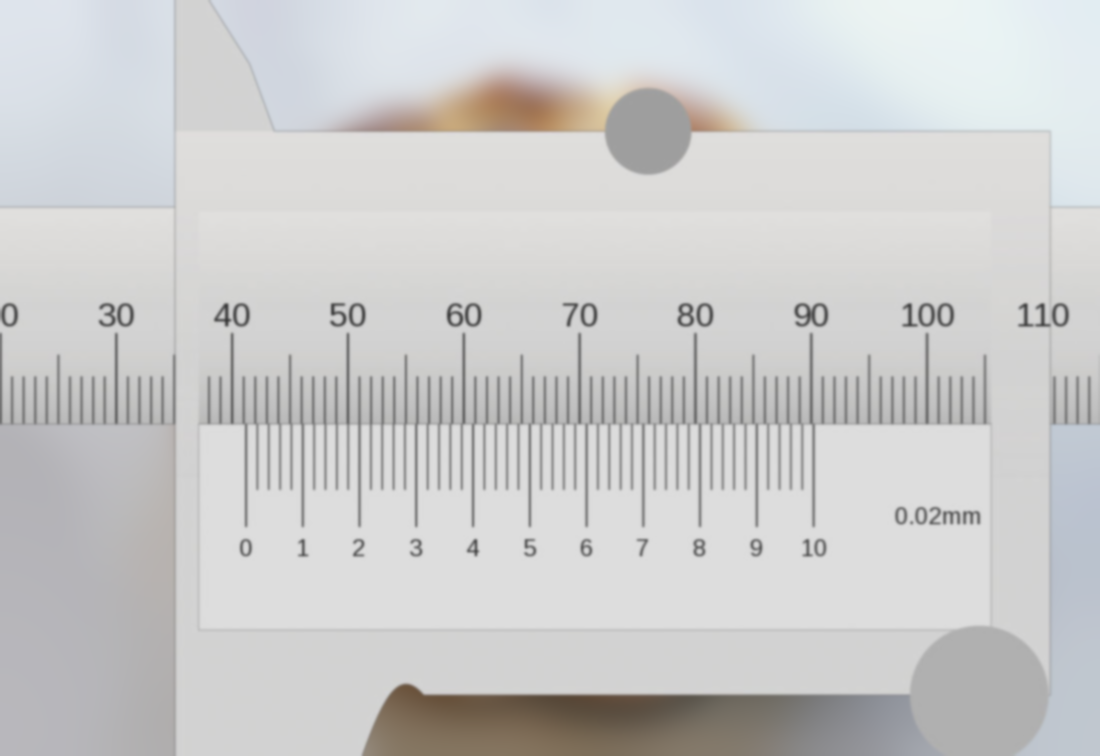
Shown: 41.2 mm
